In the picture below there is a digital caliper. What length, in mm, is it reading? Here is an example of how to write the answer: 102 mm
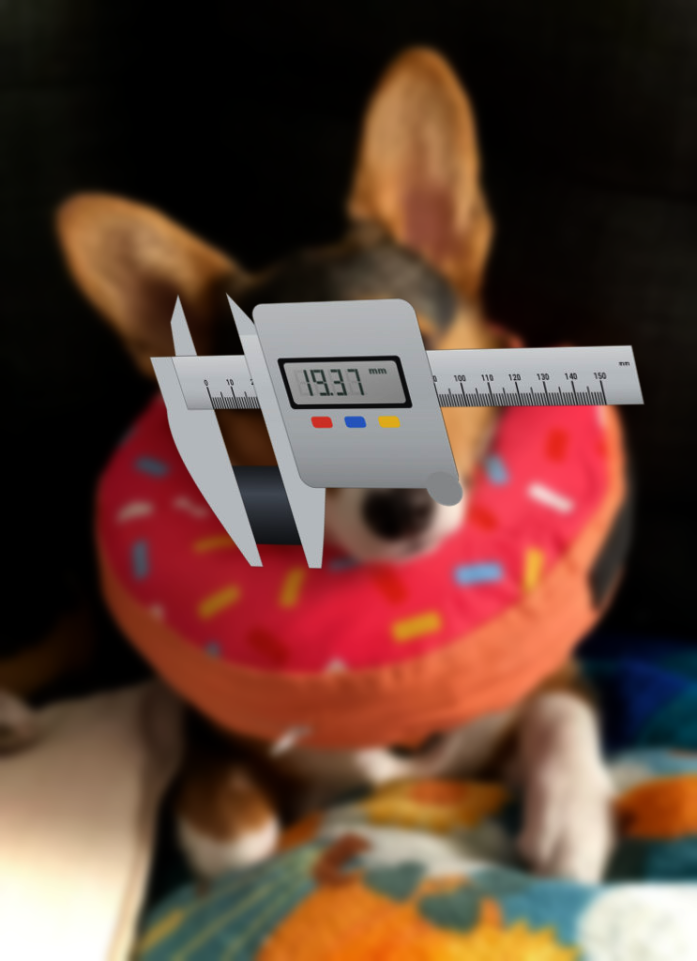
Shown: 19.37 mm
